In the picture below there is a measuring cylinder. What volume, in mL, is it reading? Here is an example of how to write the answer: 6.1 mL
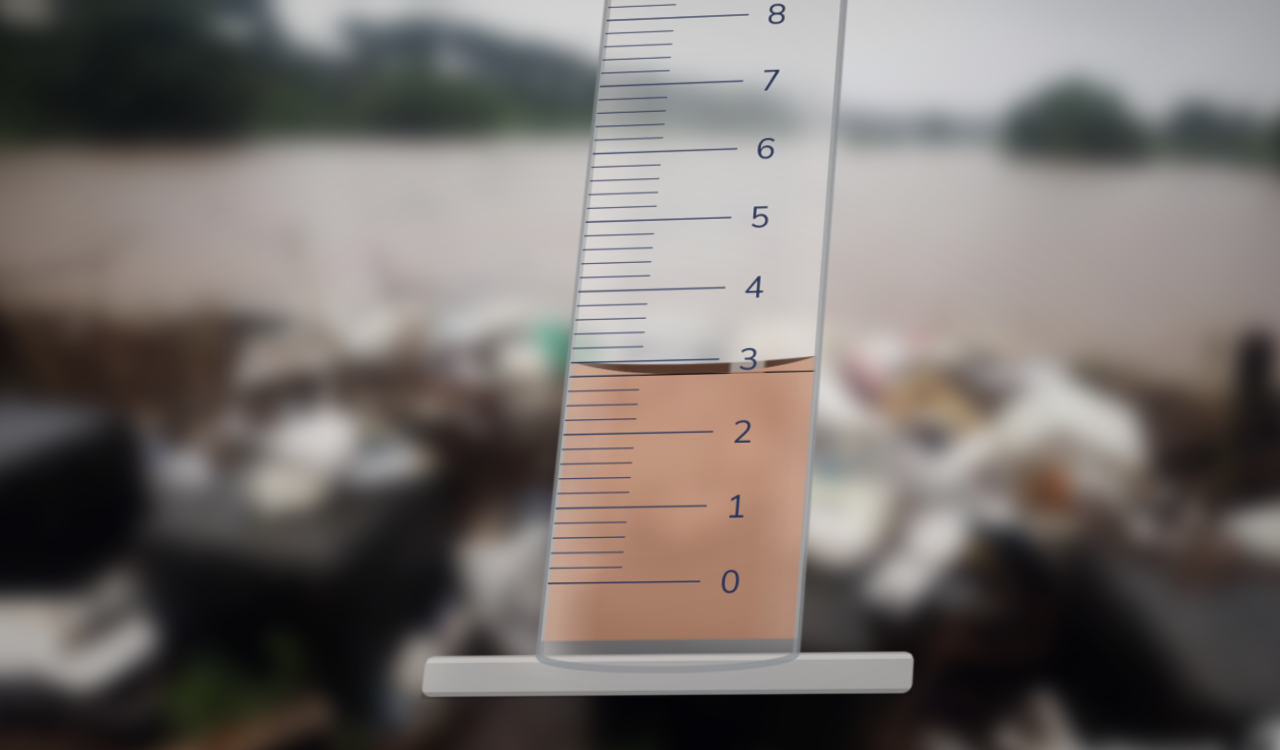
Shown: 2.8 mL
